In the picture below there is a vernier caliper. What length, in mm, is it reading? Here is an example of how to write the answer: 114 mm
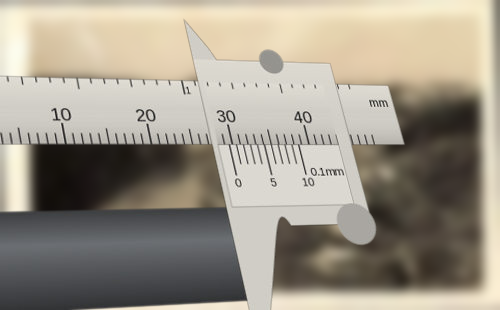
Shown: 29.6 mm
